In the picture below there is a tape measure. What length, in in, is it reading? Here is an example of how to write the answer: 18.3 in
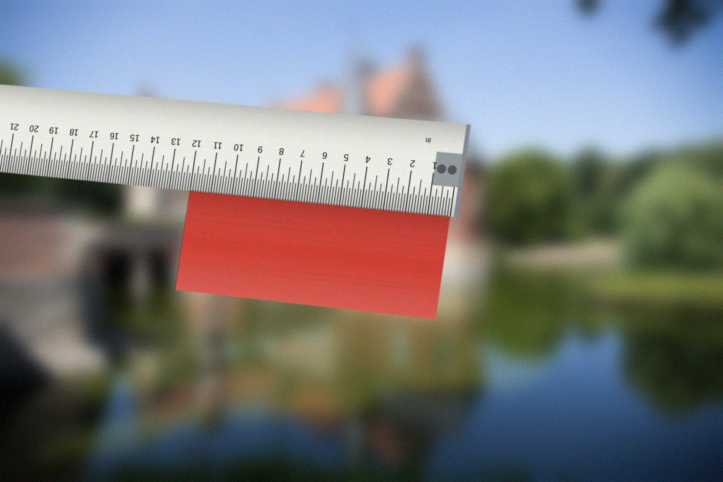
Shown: 12 in
